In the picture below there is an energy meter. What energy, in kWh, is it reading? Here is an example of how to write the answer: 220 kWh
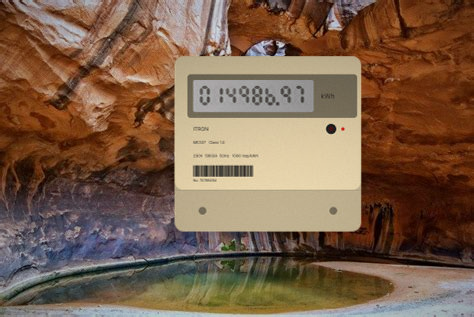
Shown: 14986.97 kWh
